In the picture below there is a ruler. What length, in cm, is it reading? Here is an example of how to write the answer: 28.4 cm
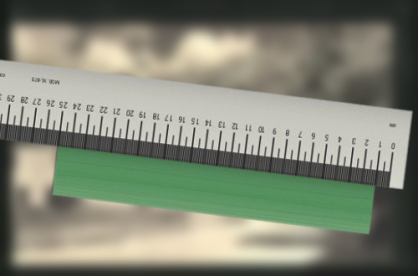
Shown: 24 cm
